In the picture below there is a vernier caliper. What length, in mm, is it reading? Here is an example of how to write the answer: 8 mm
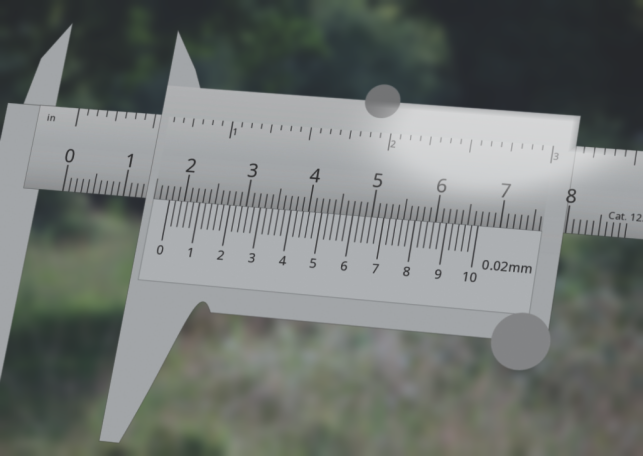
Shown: 17.6 mm
